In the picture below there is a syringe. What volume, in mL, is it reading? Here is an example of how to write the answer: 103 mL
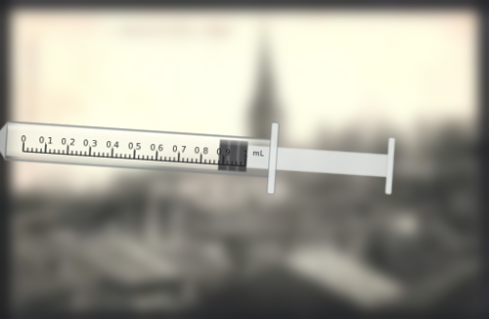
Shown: 0.88 mL
